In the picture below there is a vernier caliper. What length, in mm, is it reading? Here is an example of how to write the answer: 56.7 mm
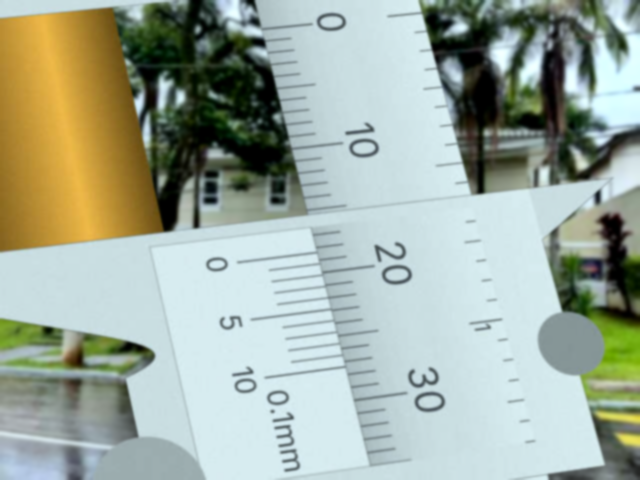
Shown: 18.4 mm
